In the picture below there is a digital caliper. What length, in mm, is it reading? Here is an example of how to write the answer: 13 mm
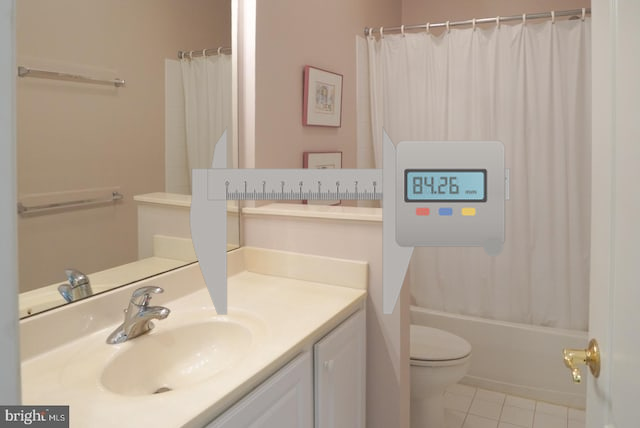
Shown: 84.26 mm
